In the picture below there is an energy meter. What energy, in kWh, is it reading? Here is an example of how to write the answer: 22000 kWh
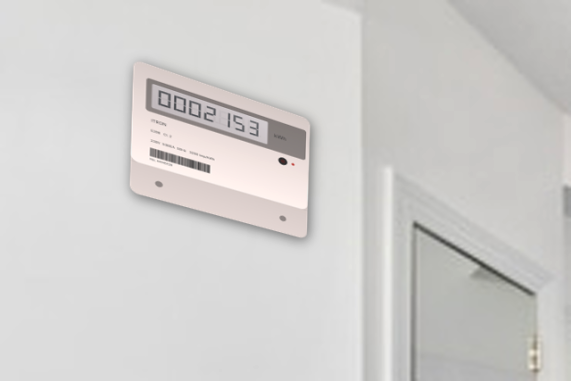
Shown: 2153 kWh
